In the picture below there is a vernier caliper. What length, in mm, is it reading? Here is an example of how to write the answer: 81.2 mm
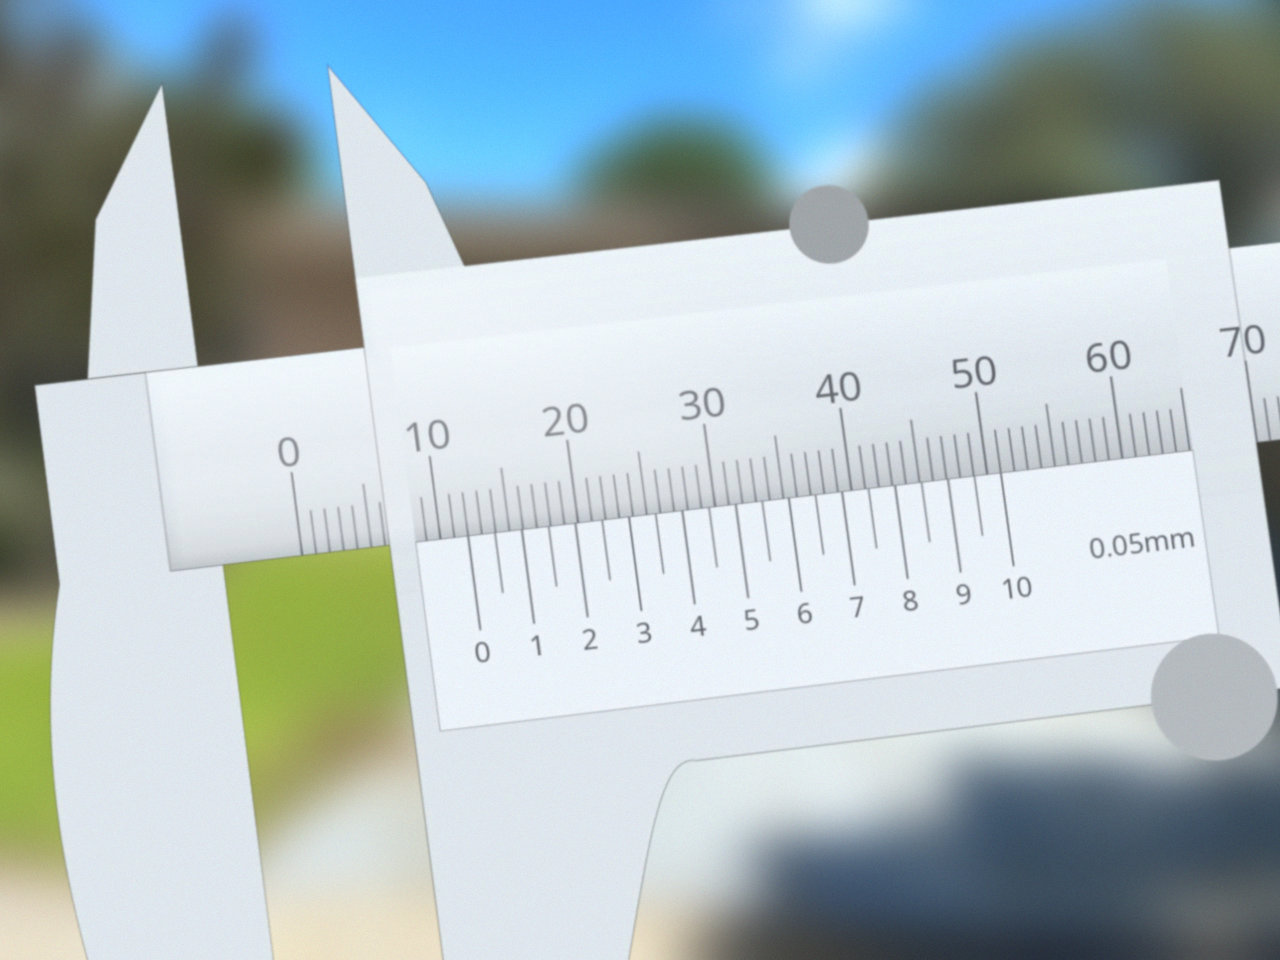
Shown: 12.0 mm
